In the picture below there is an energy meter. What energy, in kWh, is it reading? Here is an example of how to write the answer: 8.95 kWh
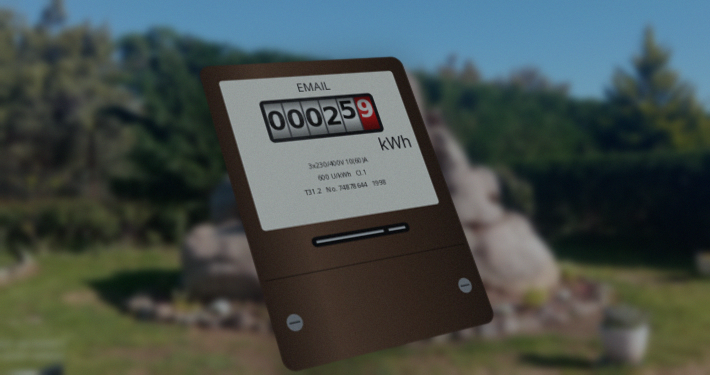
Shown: 25.9 kWh
